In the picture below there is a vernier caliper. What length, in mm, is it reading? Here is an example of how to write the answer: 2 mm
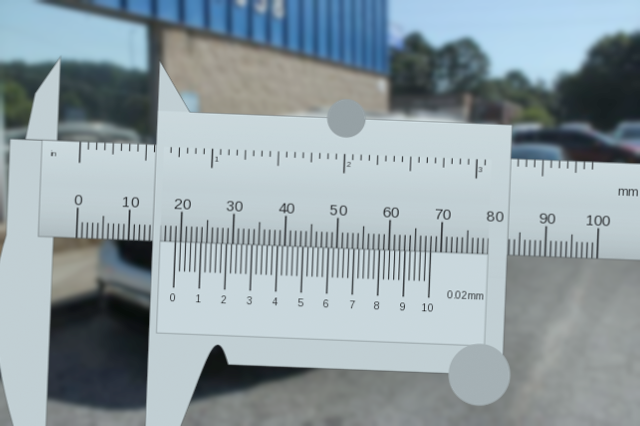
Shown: 19.0 mm
